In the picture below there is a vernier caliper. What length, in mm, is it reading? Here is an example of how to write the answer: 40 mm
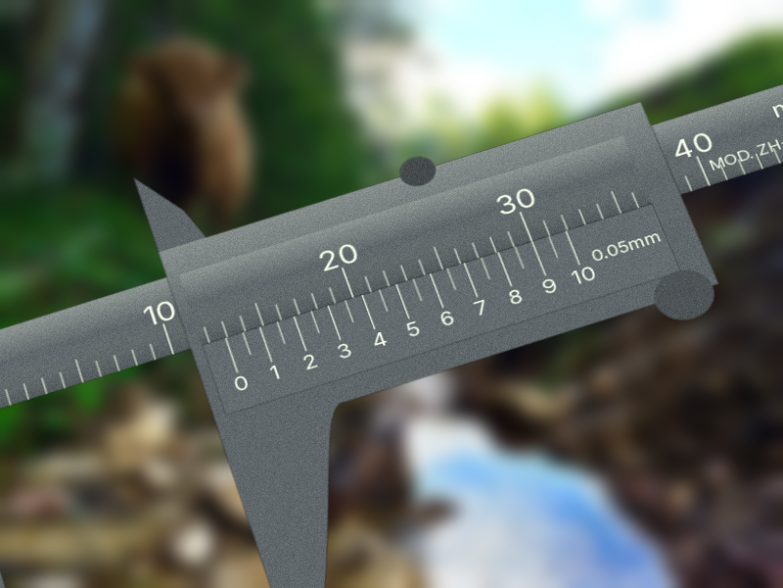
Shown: 12.9 mm
